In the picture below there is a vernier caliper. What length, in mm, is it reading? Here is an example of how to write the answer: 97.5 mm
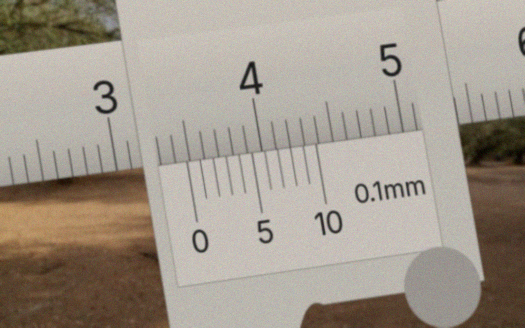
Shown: 34.8 mm
